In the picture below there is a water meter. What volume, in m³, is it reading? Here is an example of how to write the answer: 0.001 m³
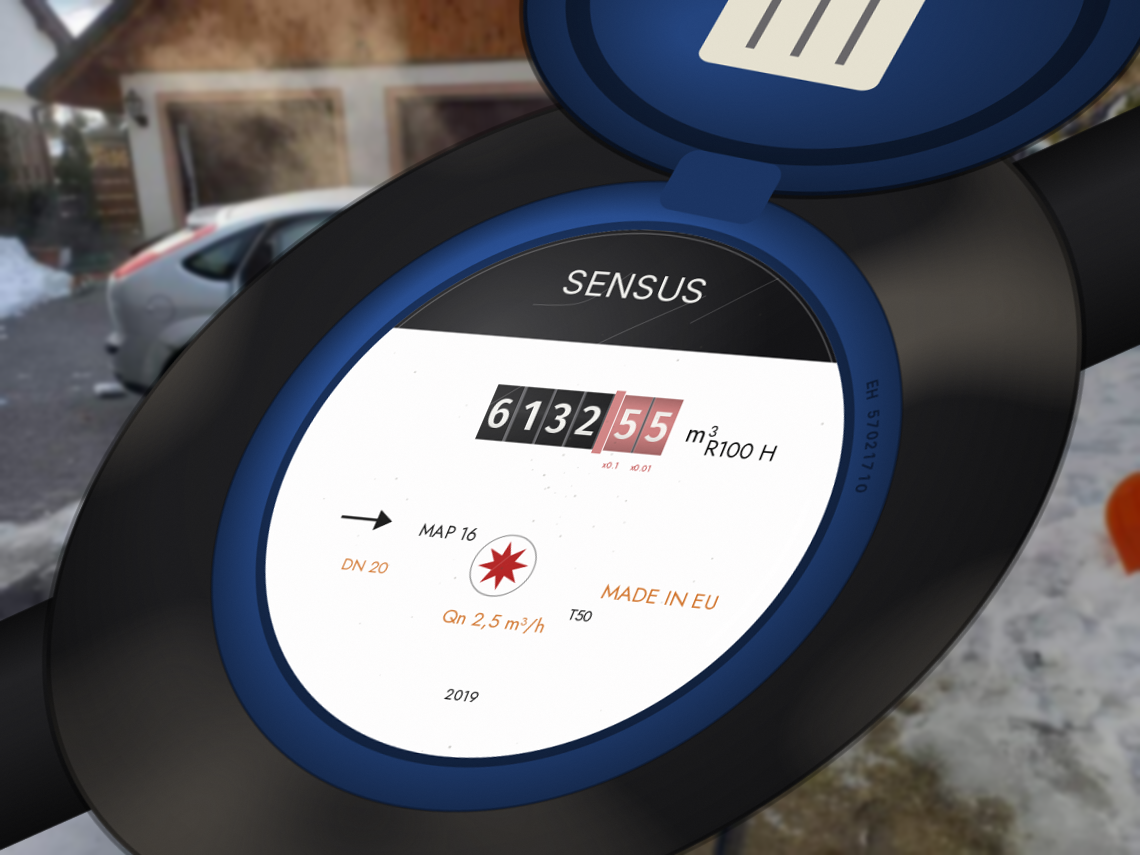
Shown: 6132.55 m³
